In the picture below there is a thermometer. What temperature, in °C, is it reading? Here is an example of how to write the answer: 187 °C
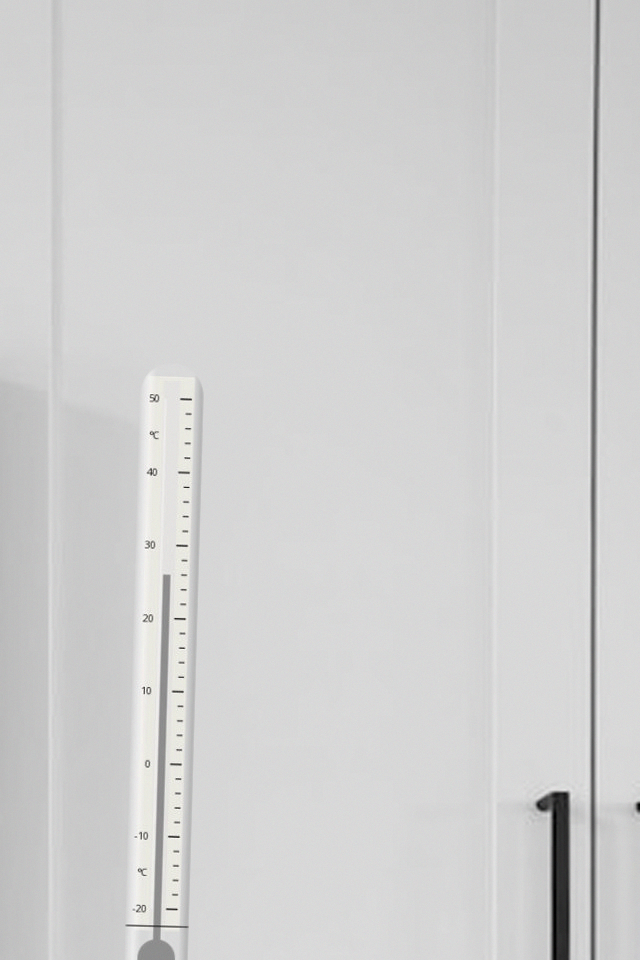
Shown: 26 °C
